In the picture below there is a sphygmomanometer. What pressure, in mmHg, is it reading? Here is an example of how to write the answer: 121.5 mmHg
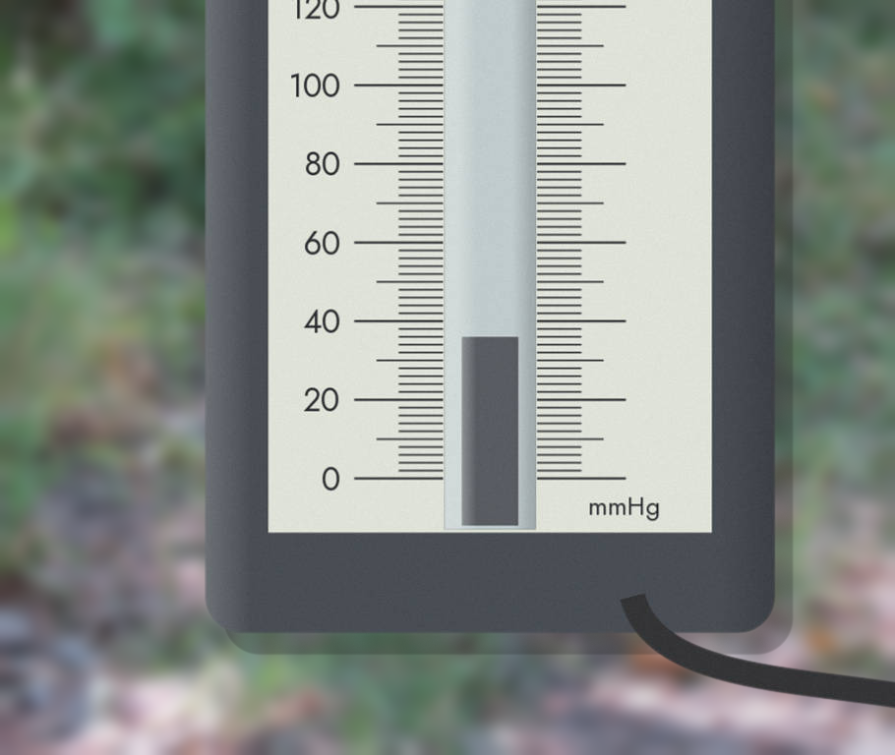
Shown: 36 mmHg
